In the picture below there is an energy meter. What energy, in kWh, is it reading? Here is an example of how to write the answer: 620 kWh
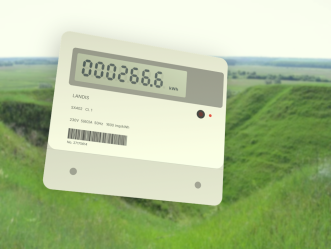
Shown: 266.6 kWh
